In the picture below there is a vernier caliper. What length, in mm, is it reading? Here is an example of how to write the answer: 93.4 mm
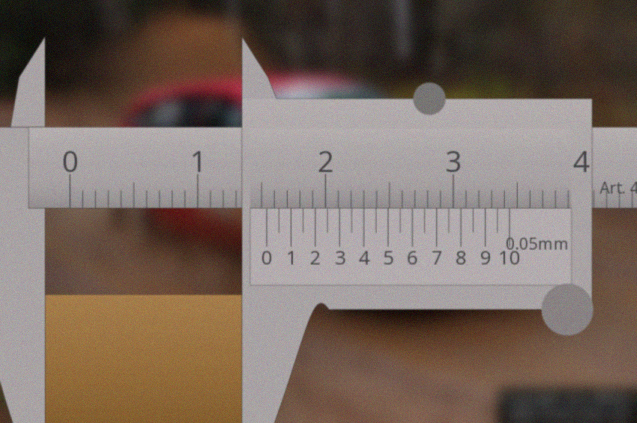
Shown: 15.4 mm
